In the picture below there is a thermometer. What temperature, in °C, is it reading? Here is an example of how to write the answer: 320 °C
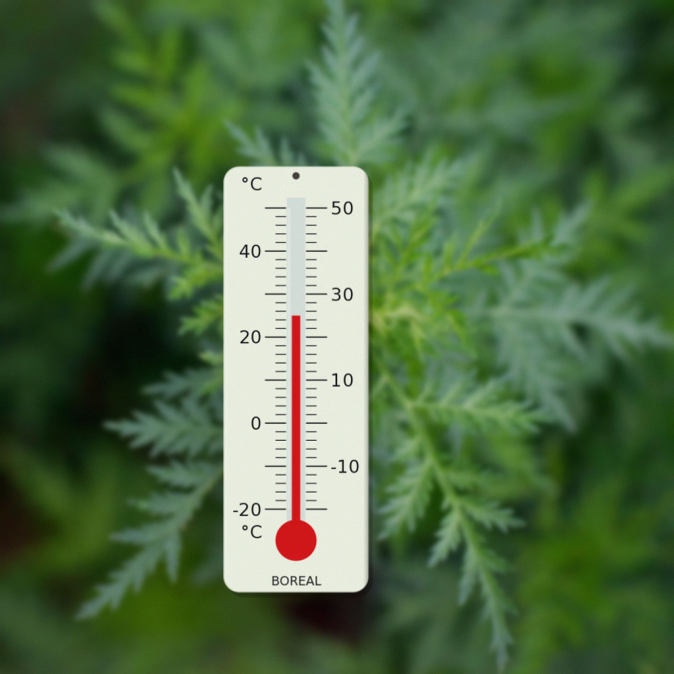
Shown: 25 °C
